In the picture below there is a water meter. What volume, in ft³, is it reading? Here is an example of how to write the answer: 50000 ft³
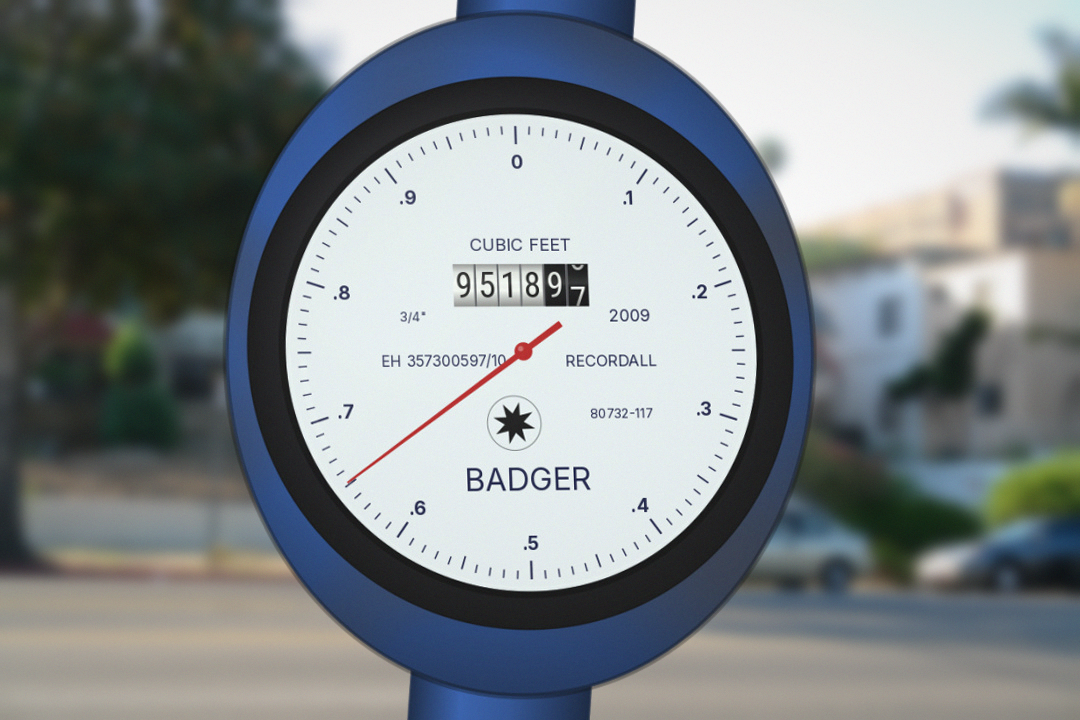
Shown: 951896.65 ft³
